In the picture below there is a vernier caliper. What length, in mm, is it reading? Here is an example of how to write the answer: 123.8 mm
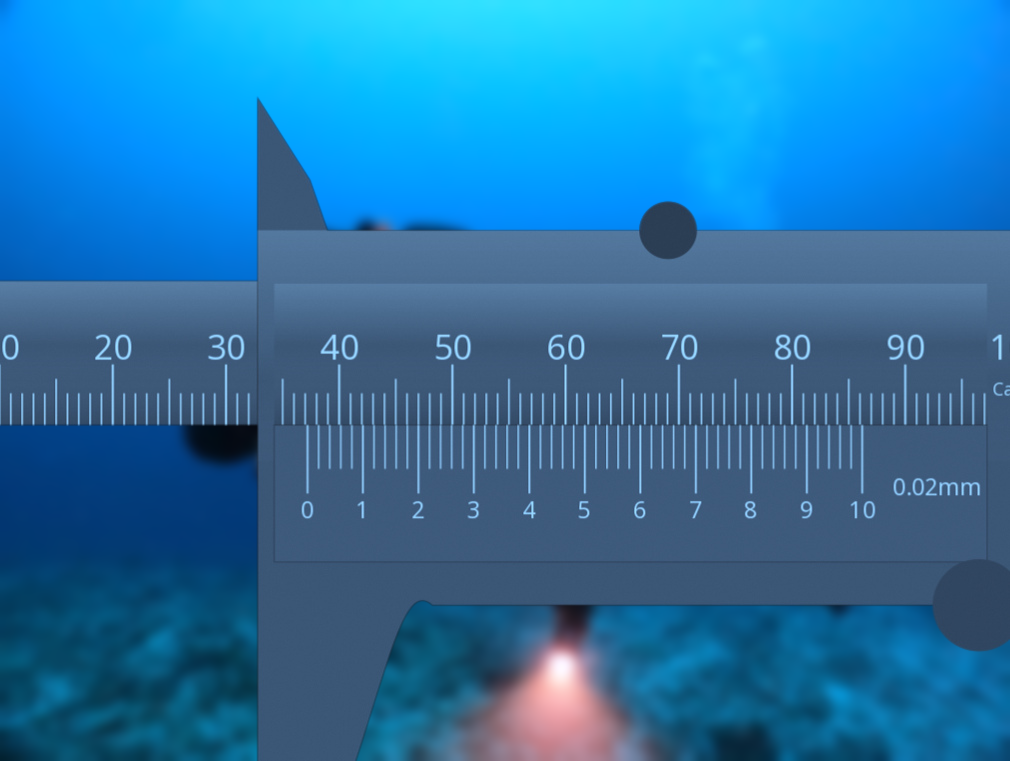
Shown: 37.2 mm
